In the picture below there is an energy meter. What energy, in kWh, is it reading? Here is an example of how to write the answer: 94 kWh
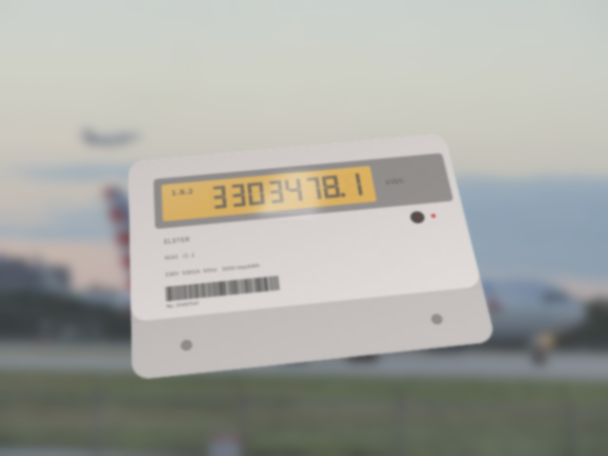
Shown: 3303478.1 kWh
